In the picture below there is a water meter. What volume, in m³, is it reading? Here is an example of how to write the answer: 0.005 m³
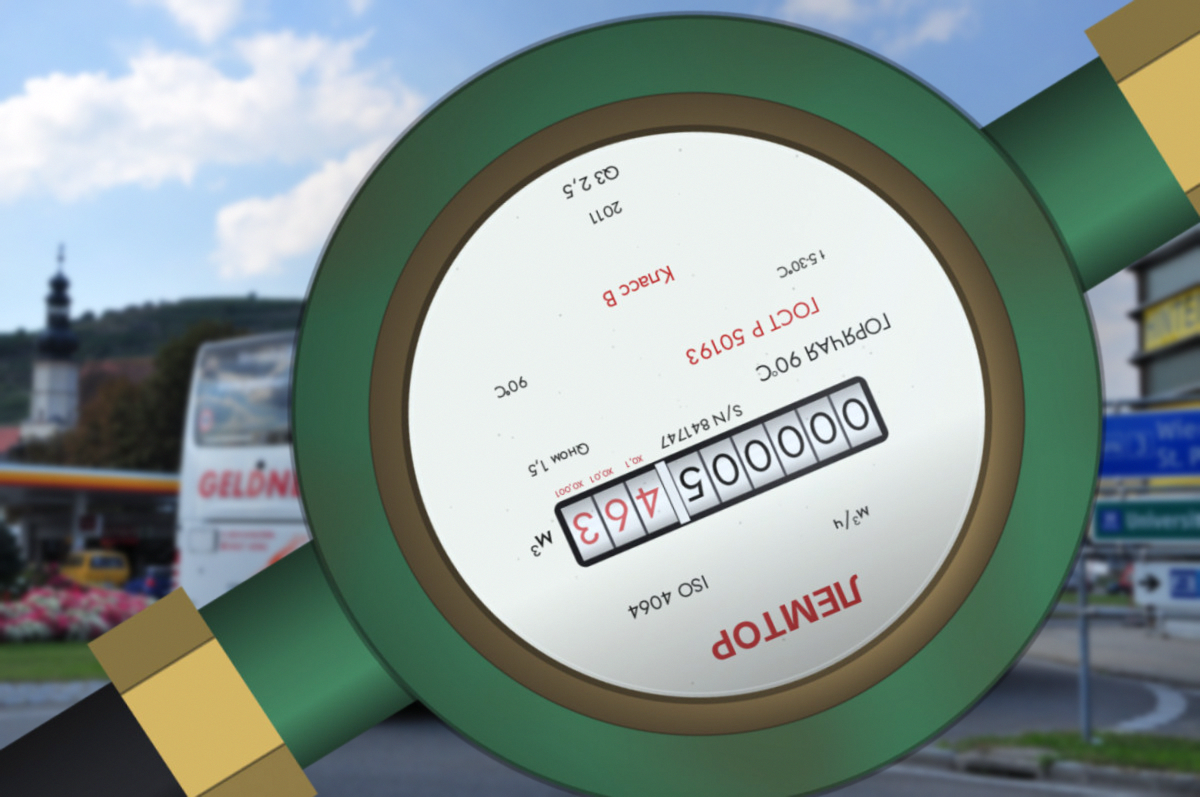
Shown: 5.463 m³
